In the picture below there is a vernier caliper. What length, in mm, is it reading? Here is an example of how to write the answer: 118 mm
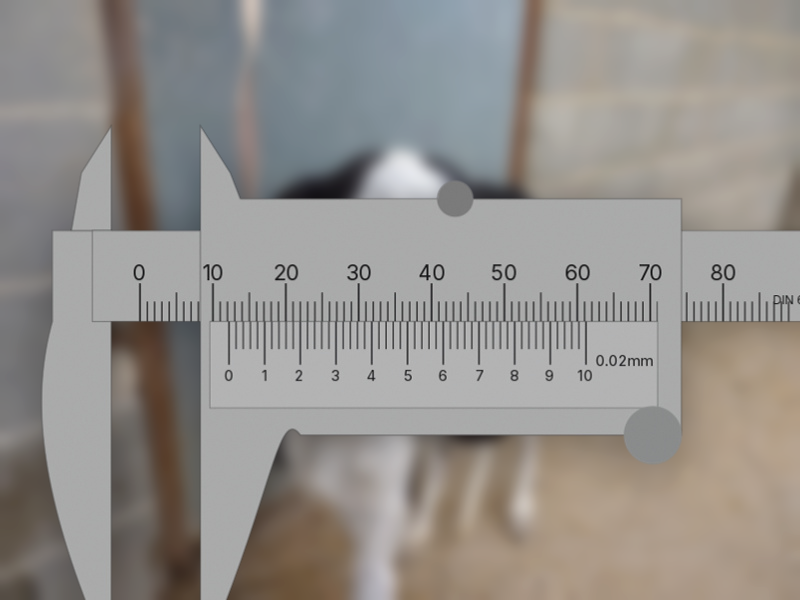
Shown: 12.2 mm
